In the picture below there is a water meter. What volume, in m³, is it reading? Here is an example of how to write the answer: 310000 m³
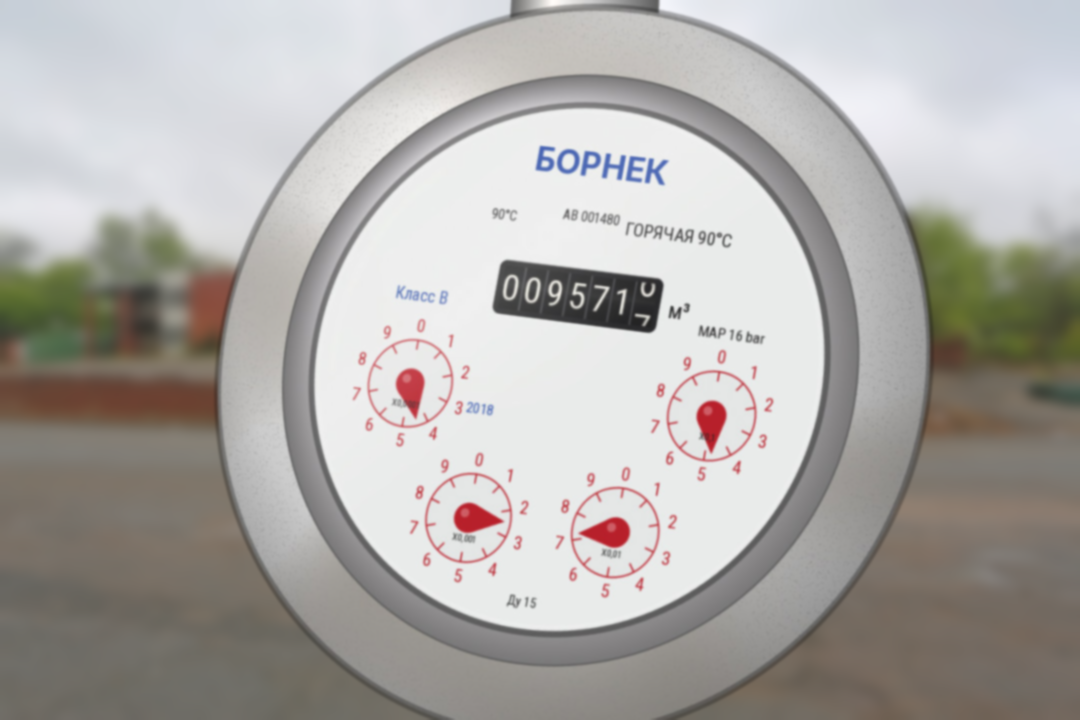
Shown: 95716.4724 m³
